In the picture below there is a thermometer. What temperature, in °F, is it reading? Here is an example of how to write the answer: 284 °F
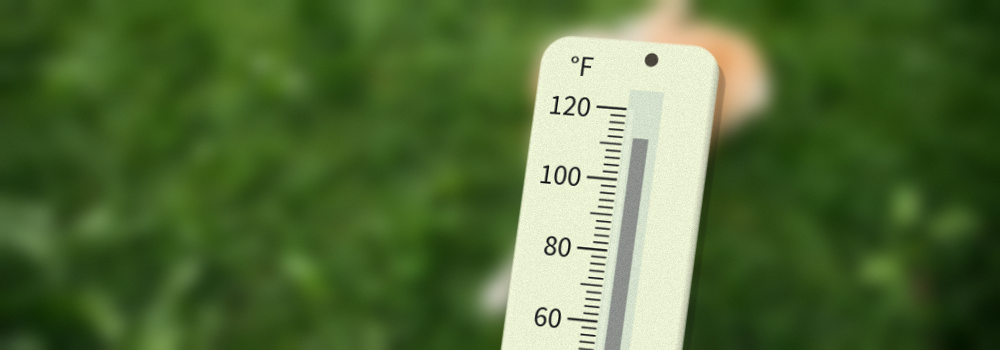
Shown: 112 °F
